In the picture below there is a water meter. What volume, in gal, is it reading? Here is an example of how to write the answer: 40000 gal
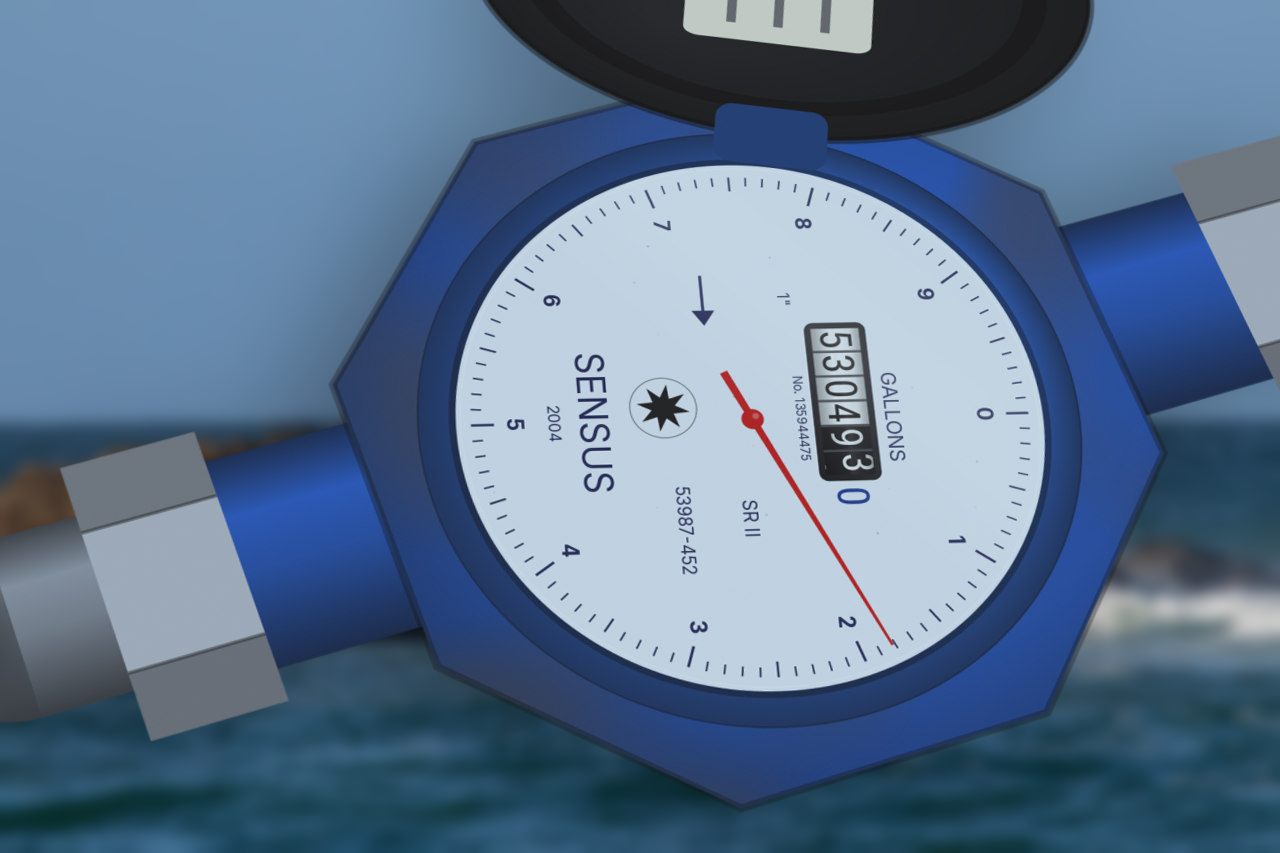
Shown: 5304931.8 gal
